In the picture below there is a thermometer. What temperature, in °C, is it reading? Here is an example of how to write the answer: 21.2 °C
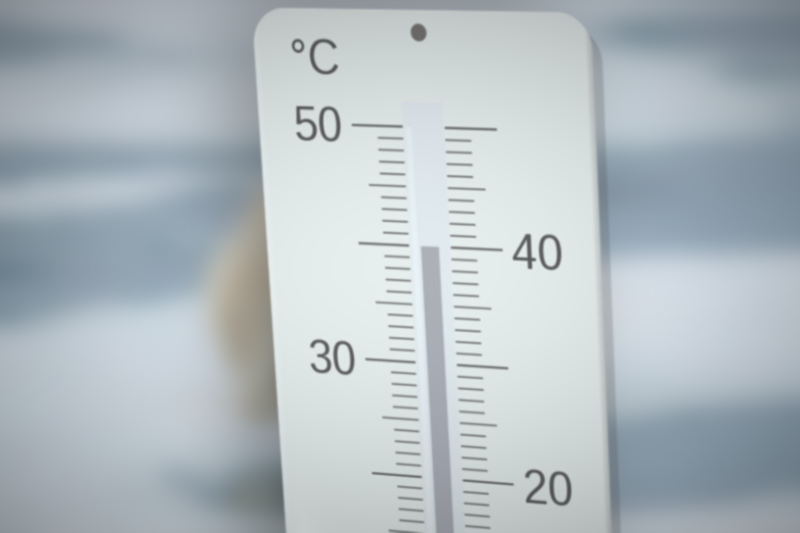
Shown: 40 °C
